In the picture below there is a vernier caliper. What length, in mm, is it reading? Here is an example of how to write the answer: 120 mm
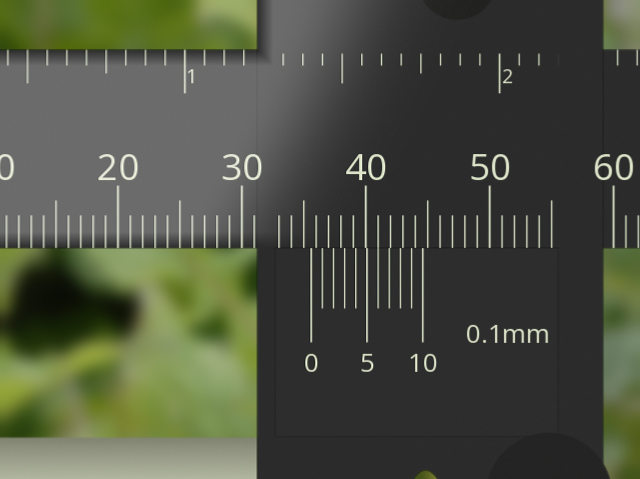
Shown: 35.6 mm
